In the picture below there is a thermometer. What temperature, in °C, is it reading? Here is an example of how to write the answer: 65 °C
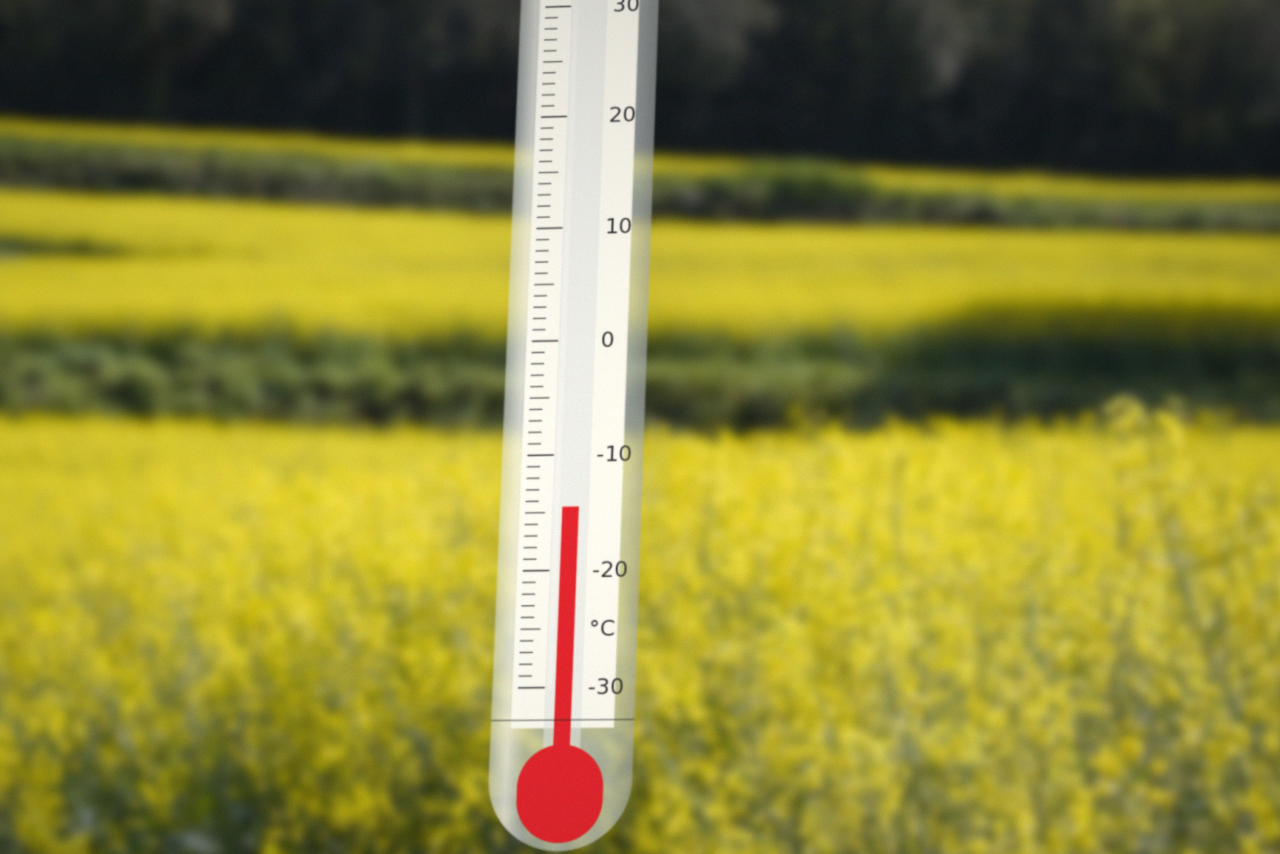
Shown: -14.5 °C
